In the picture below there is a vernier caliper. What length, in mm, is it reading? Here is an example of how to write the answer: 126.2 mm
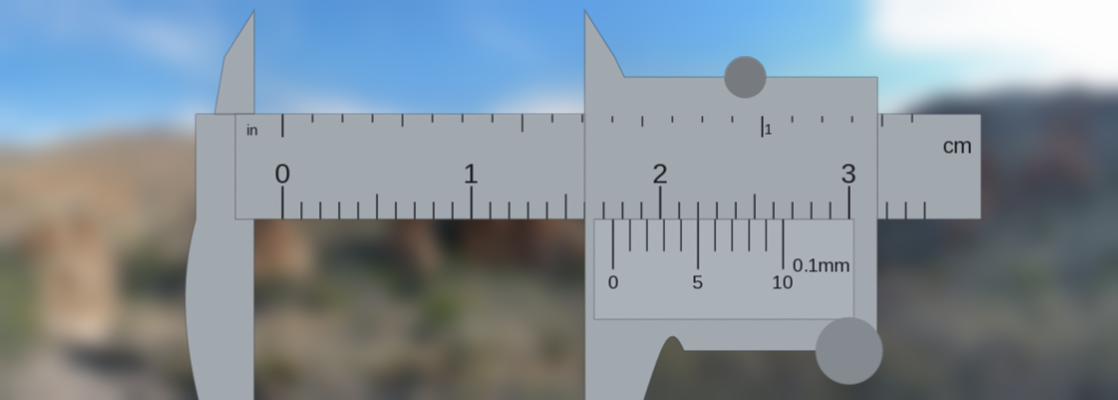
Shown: 17.5 mm
